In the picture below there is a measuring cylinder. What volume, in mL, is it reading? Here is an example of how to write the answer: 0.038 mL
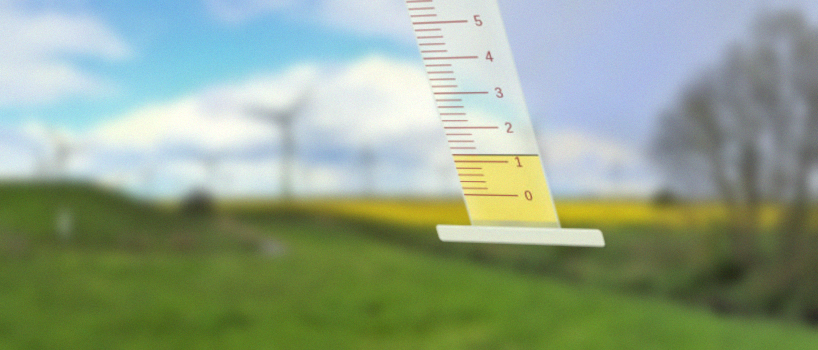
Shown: 1.2 mL
